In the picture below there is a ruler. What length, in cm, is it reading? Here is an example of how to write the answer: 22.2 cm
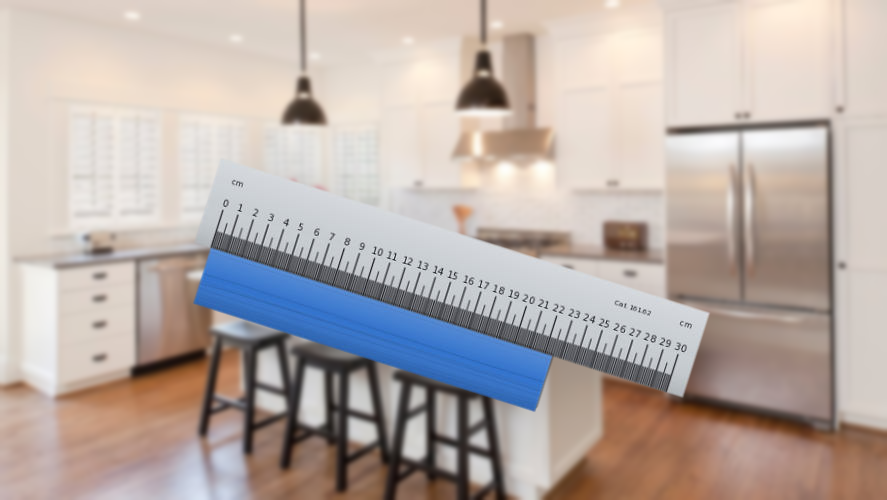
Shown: 22.5 cm
